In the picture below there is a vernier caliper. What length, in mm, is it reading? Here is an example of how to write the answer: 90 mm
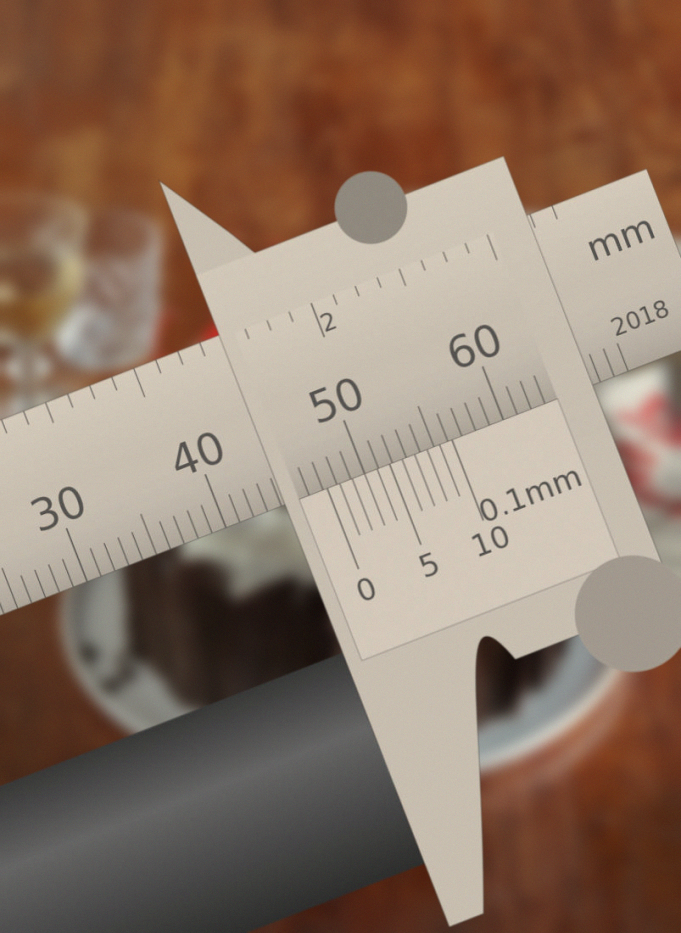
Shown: 47.3 mm
